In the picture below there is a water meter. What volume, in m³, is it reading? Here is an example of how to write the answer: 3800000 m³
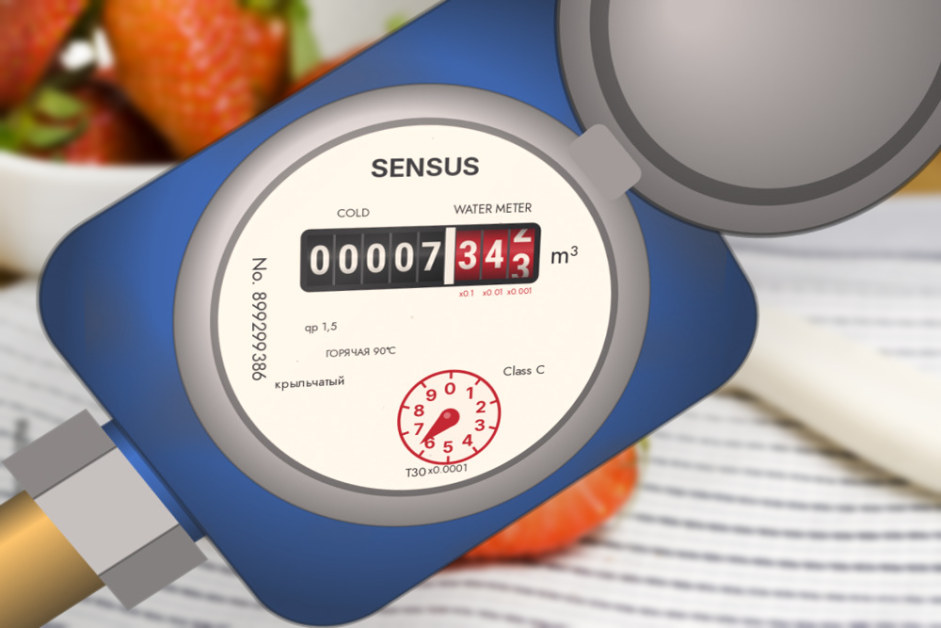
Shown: 7.3426 m³
